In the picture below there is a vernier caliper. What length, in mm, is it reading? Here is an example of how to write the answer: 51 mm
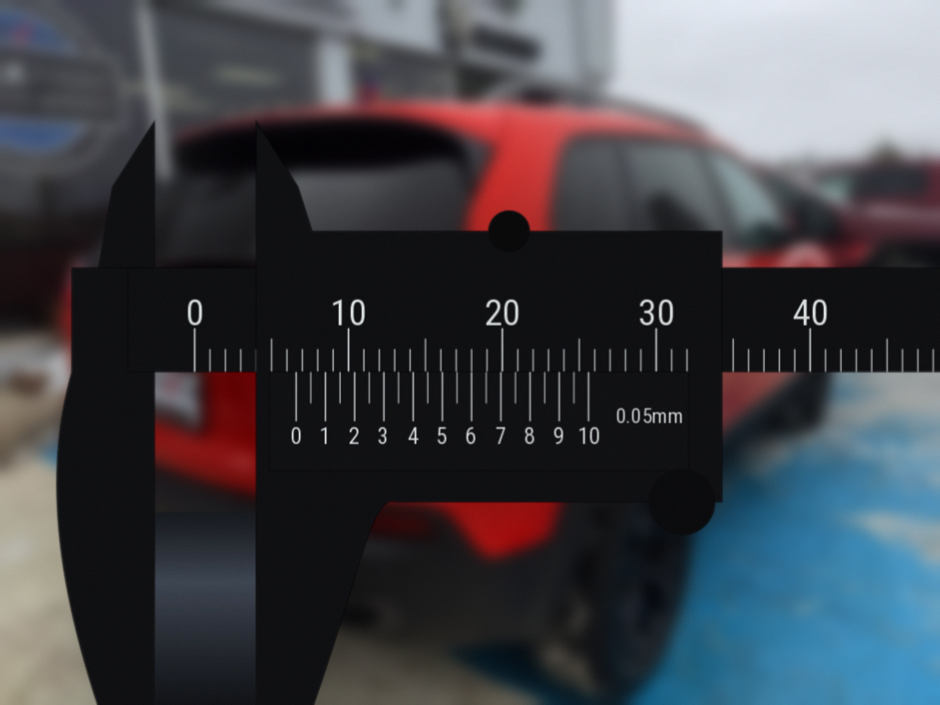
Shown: 6.6 mm
